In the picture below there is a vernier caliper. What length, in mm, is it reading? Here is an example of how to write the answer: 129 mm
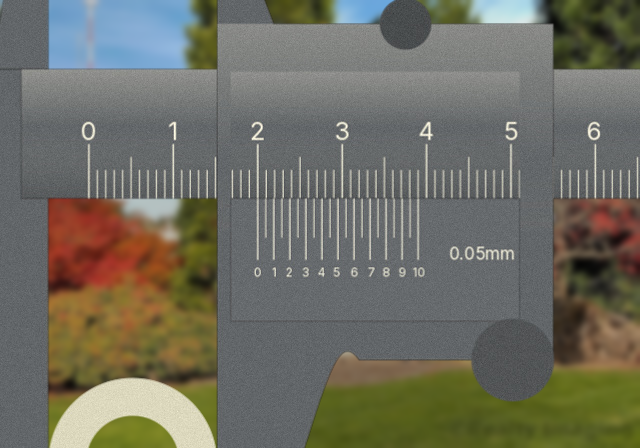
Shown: 20.0 mm
